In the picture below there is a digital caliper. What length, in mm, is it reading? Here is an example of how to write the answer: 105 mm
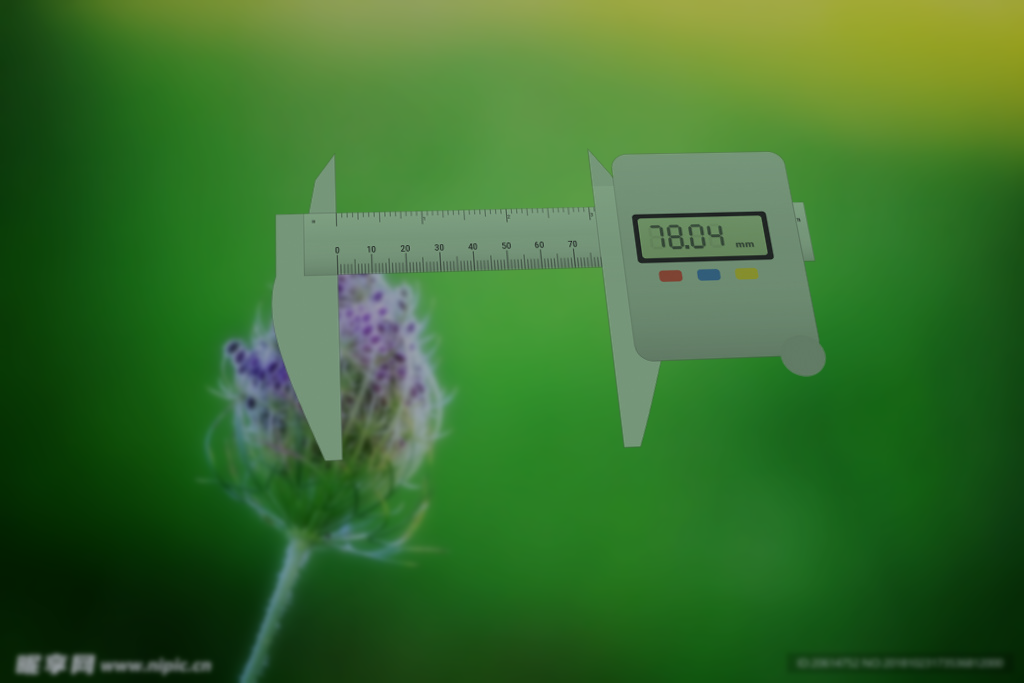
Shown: 78.04 mm
